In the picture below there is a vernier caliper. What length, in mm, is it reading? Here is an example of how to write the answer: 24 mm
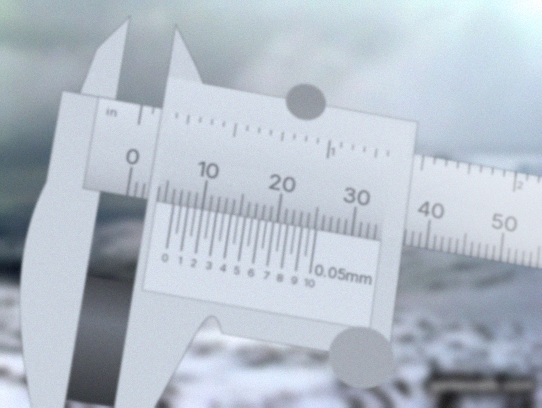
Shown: 6.2 mm
